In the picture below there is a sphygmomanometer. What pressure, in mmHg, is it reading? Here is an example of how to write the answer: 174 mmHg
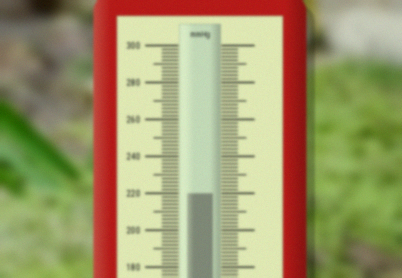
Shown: 220 mmHg
